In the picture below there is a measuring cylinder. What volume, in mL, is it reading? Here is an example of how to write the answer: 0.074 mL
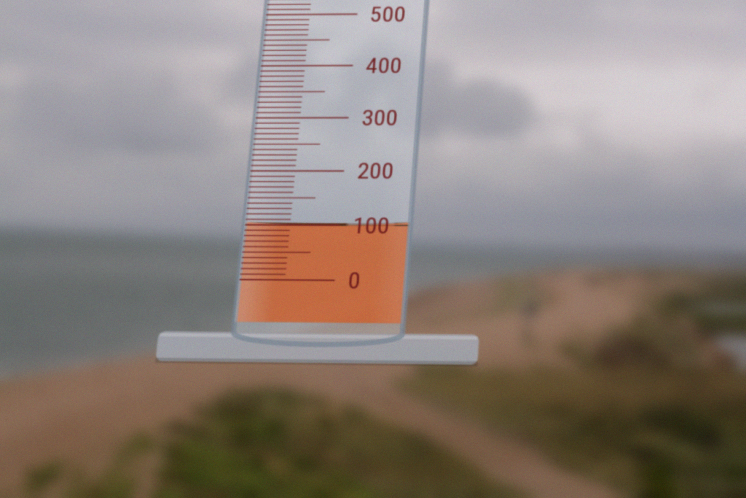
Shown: 100 mL
